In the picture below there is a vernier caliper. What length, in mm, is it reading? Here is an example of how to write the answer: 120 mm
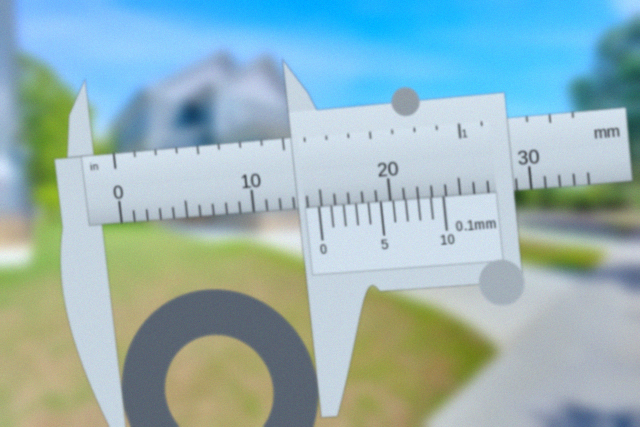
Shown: 14.8 mm
